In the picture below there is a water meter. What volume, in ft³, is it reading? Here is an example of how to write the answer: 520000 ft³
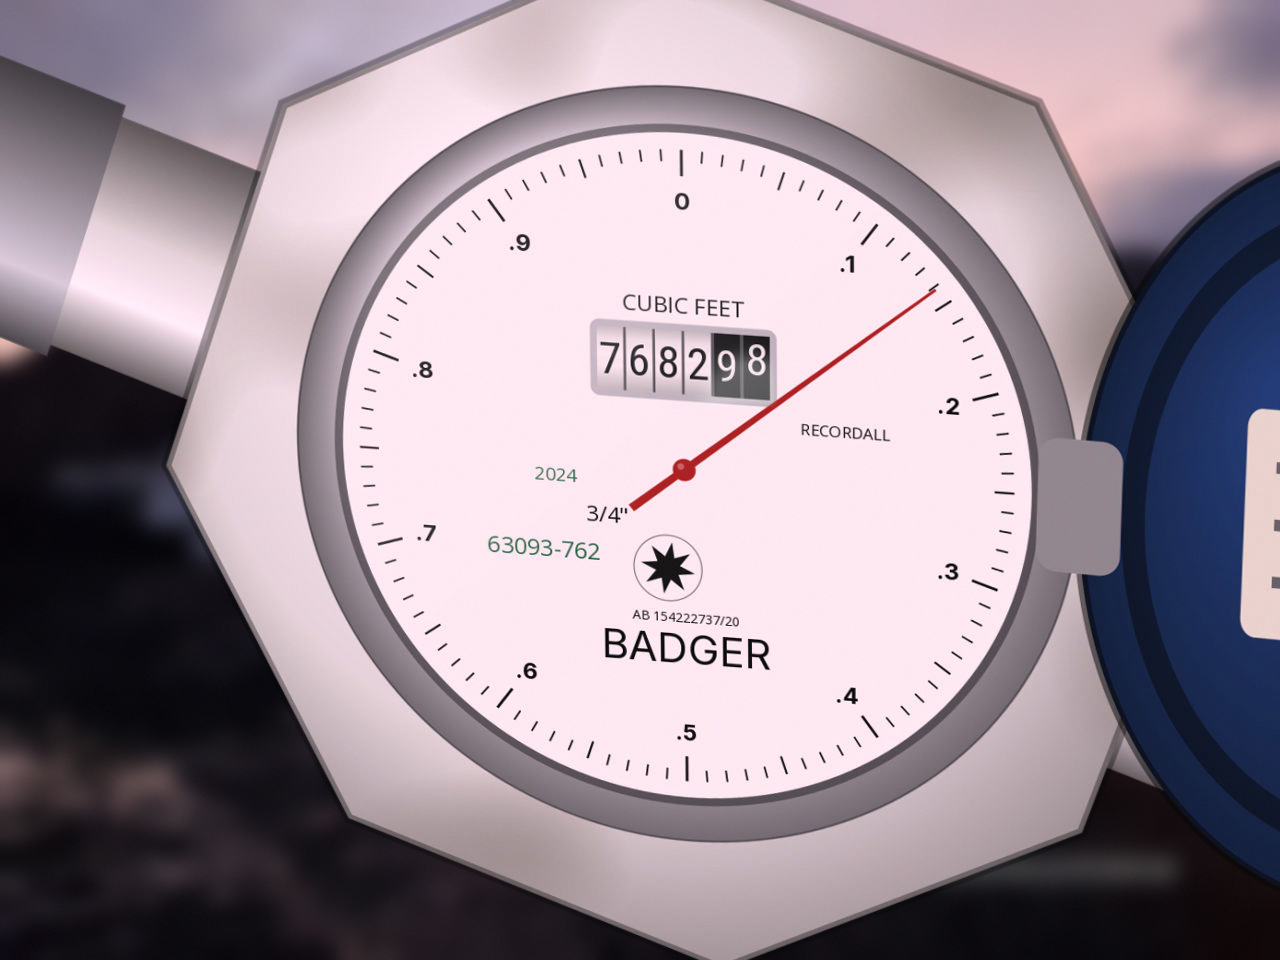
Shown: 768298.14 ft³
